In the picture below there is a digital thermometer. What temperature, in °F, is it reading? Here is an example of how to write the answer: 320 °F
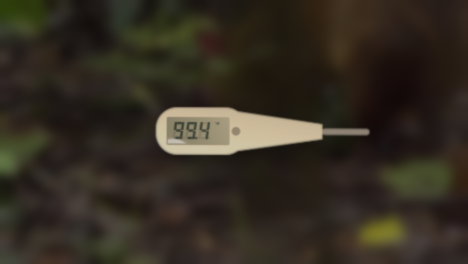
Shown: 99.4 °F
